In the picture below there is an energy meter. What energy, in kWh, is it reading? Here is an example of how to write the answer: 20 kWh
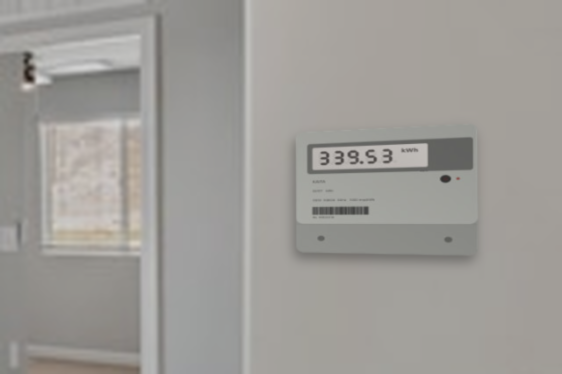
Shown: 339.53 kWh
